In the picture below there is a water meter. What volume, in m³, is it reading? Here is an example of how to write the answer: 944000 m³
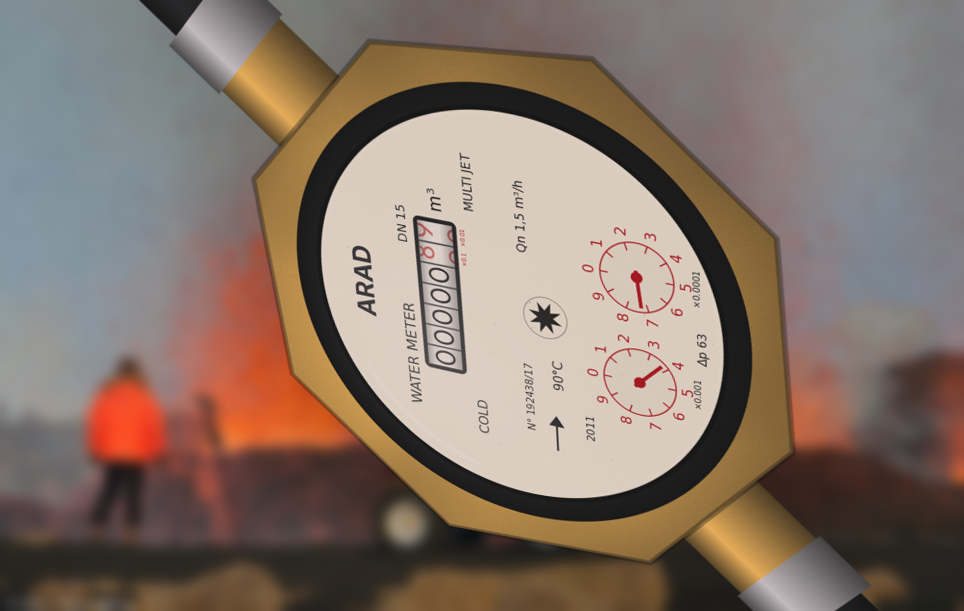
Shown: 0.8937 m³
